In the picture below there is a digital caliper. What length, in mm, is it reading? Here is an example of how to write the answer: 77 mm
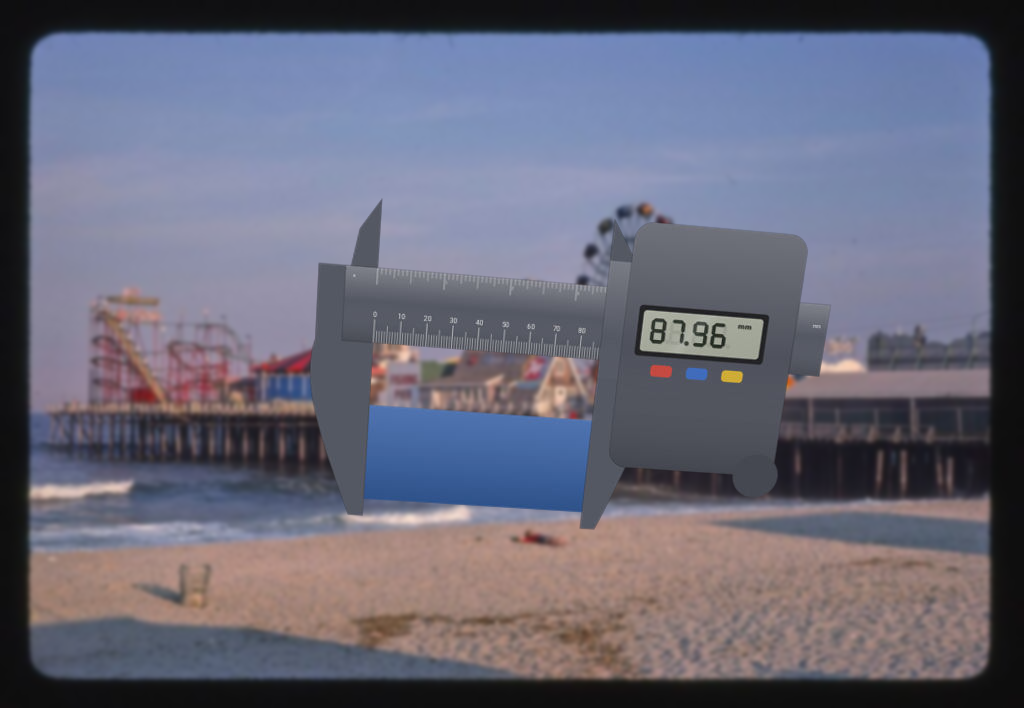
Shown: 87.96 mm
